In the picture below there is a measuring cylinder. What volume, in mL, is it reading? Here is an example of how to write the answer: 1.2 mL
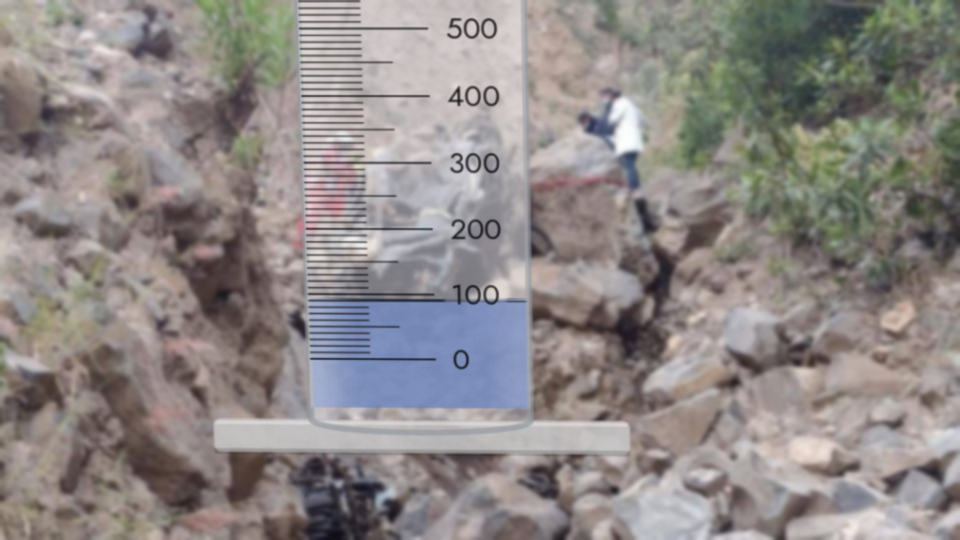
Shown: 90 mL
